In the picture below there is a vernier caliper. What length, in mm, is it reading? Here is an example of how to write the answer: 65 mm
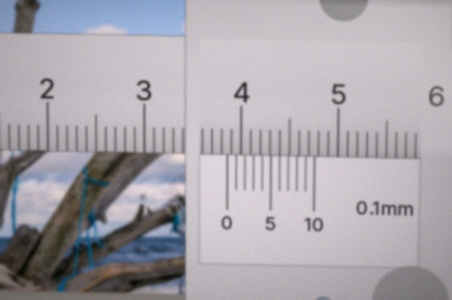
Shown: 38.6 mm
